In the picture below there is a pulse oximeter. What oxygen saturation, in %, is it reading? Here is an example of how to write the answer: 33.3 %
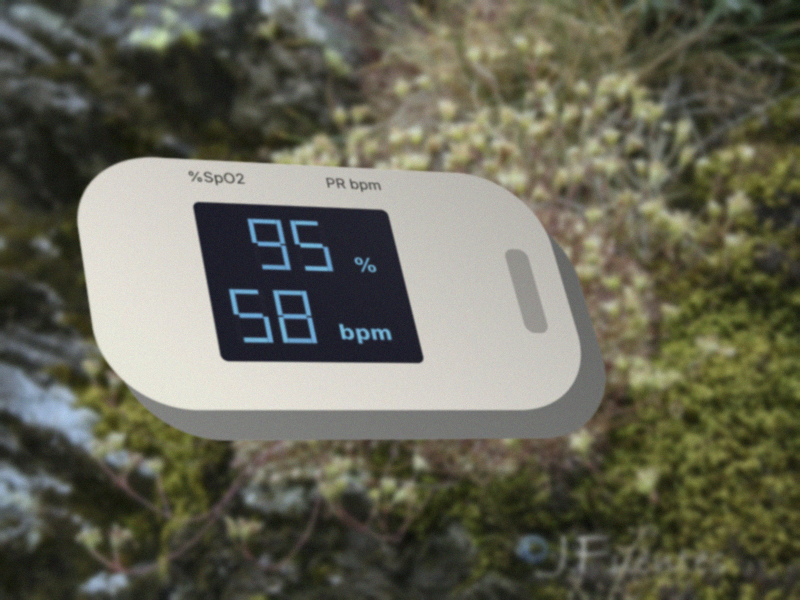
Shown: 95 %
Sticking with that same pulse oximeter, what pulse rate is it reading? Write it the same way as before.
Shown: 58 bpm
